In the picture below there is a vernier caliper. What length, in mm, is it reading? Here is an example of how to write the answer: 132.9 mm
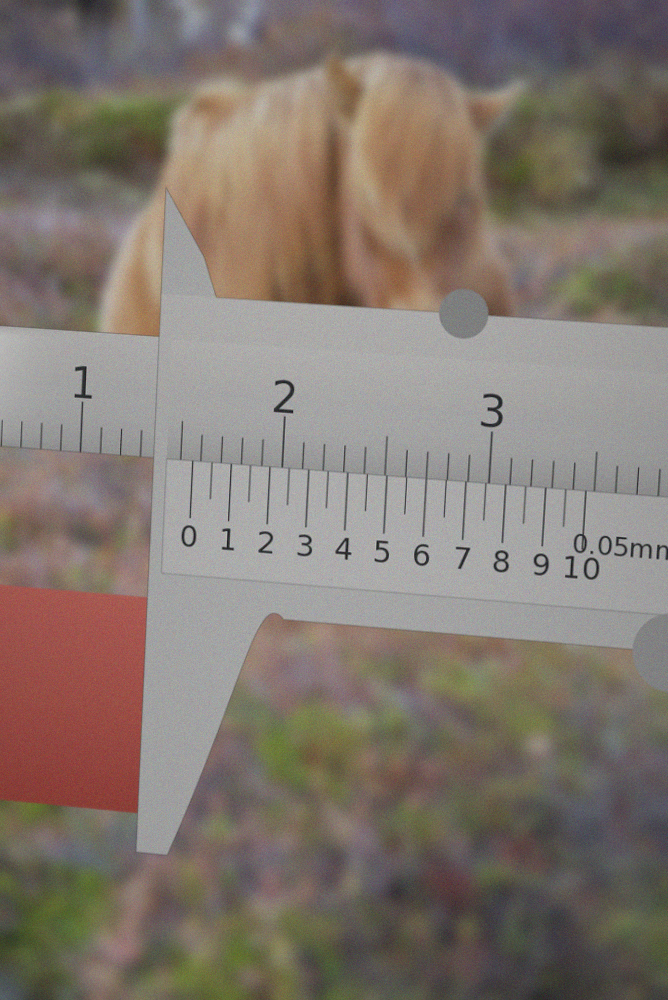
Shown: 15.6 mm
